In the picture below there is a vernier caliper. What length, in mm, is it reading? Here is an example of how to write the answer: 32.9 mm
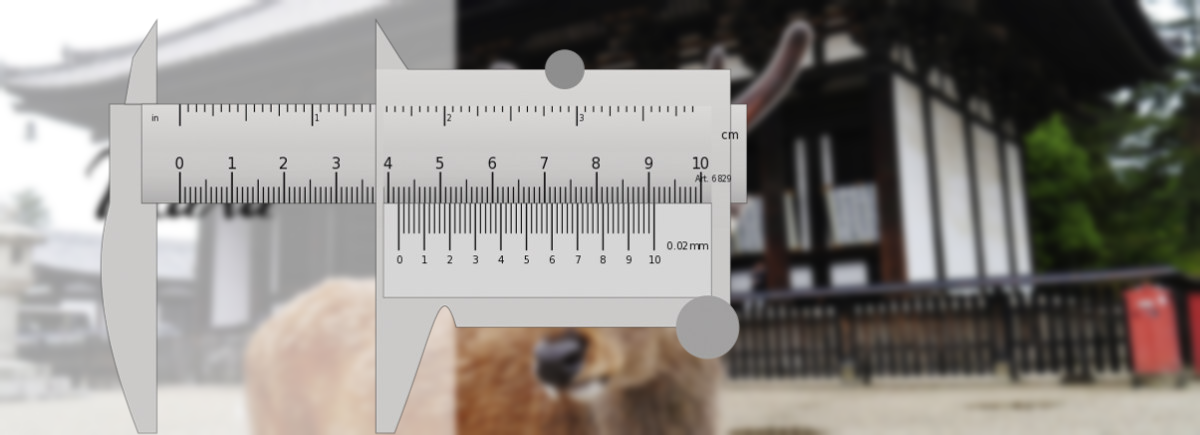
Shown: 42.0 mm
